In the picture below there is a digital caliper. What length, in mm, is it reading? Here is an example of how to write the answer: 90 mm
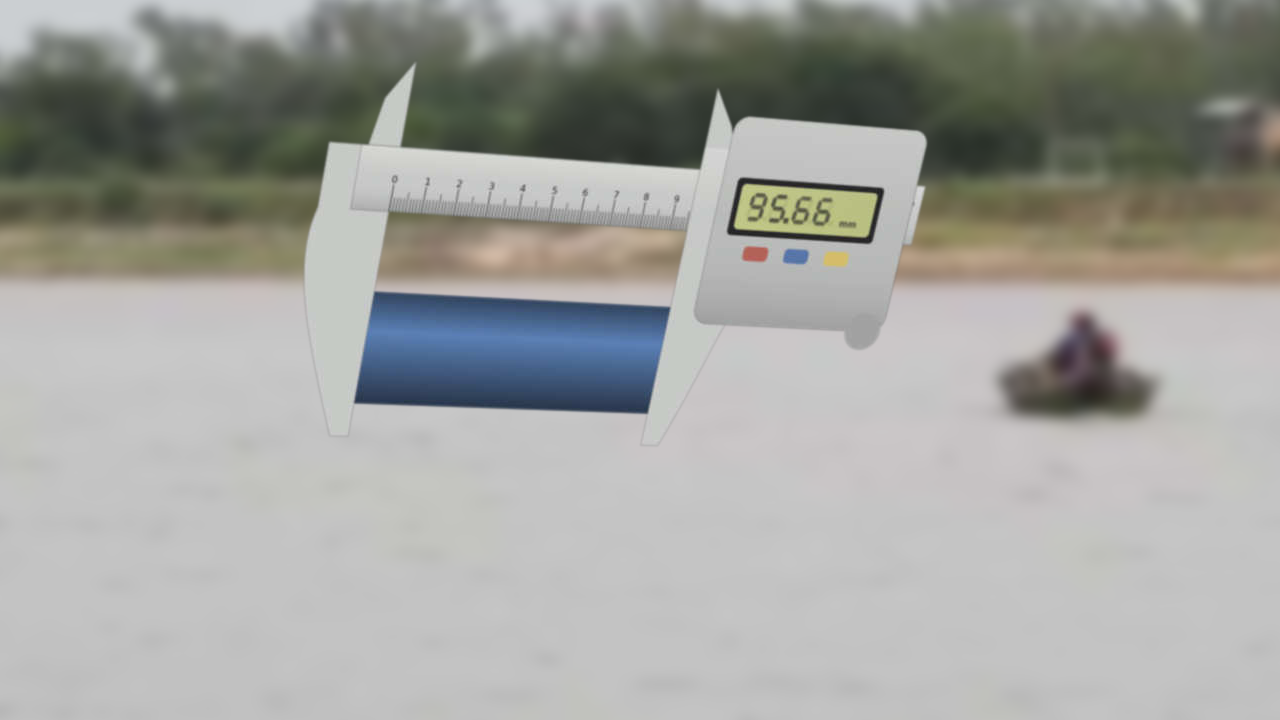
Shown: 95.66 mm
